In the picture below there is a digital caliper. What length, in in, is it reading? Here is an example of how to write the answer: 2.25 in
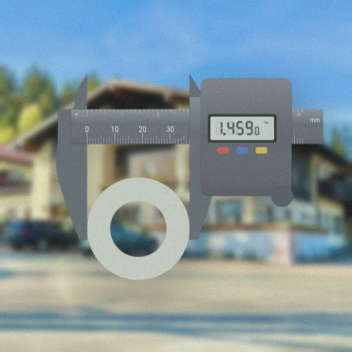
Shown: 1.4590 in
